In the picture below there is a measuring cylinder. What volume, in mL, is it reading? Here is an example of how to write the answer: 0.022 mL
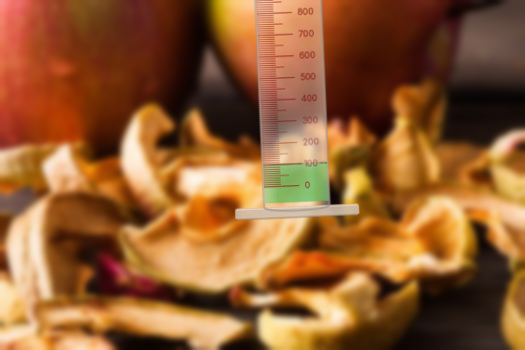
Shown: 100 mL
